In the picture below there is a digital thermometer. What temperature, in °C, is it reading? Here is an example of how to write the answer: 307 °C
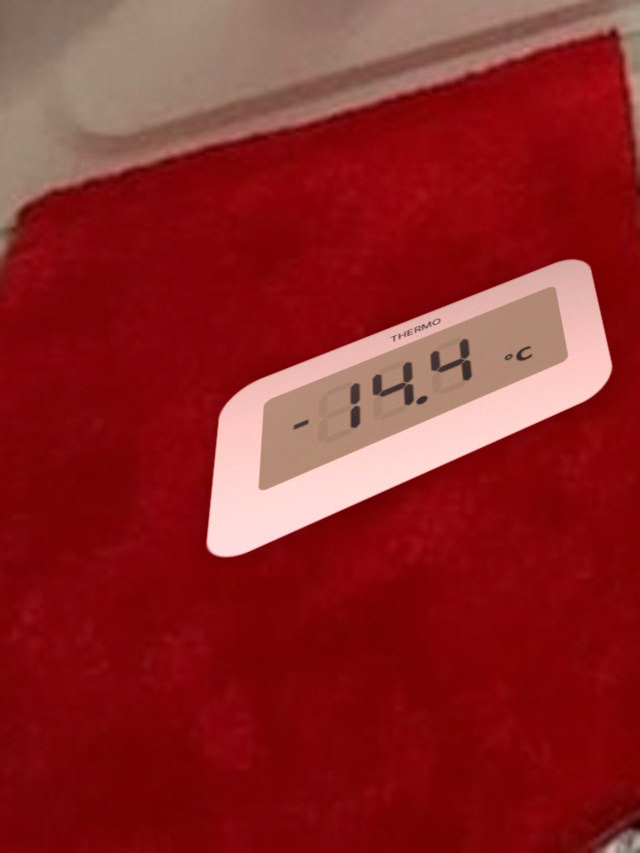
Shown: -14.4 °C
